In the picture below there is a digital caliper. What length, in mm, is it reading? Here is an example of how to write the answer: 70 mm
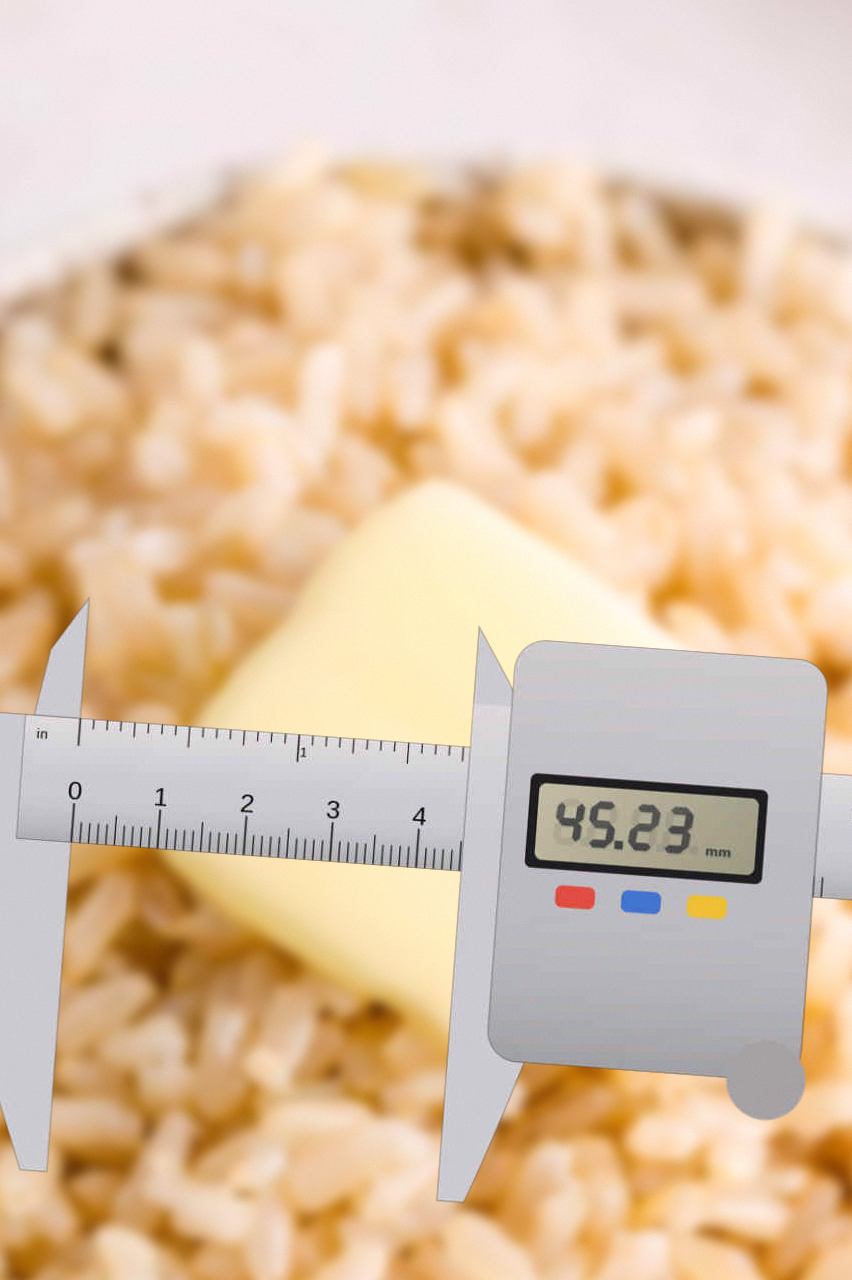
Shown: 45.23 mm
